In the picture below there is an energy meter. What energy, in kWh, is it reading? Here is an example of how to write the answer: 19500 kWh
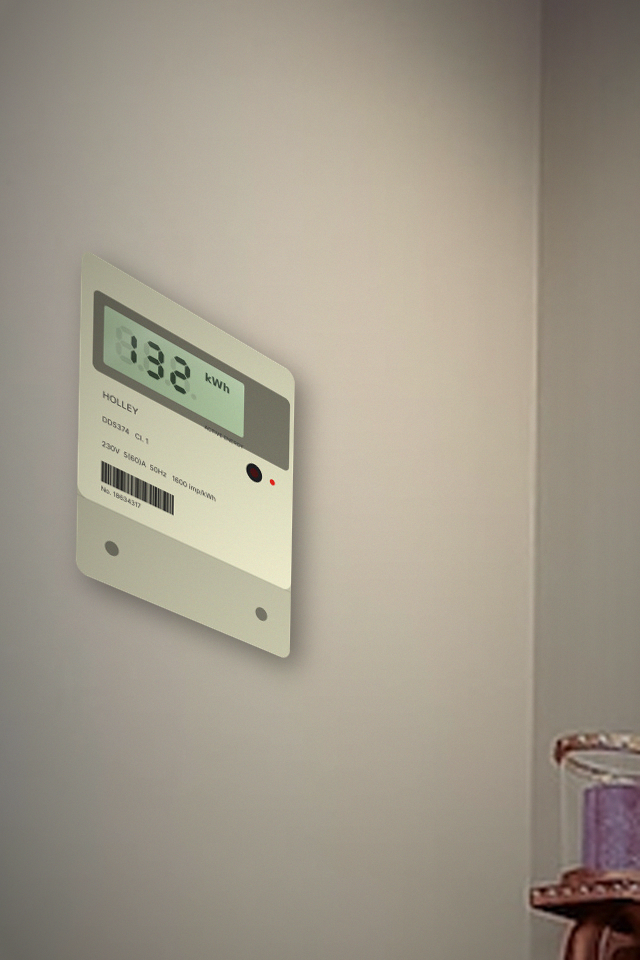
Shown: 132 kWh
